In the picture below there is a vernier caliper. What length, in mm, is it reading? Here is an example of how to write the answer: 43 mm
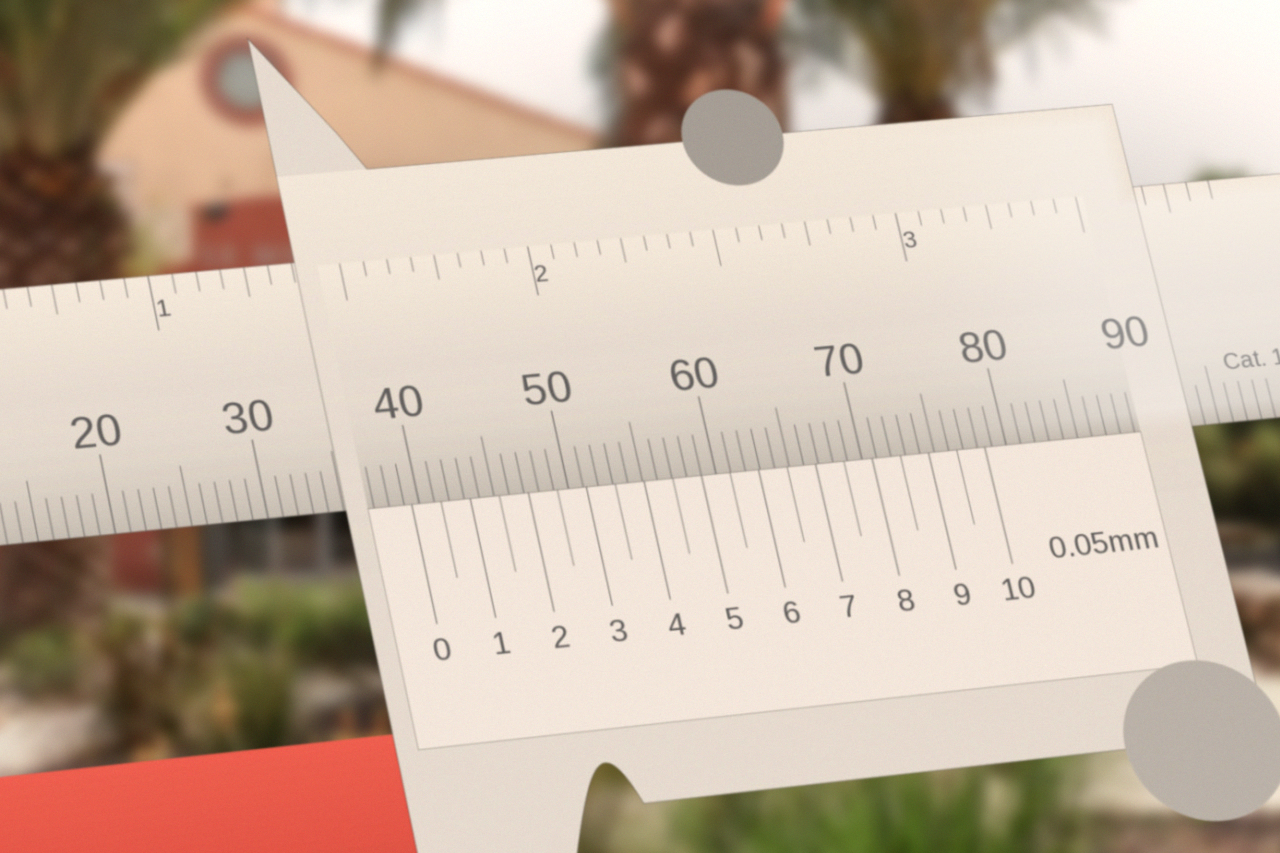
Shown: 39.5 mm
